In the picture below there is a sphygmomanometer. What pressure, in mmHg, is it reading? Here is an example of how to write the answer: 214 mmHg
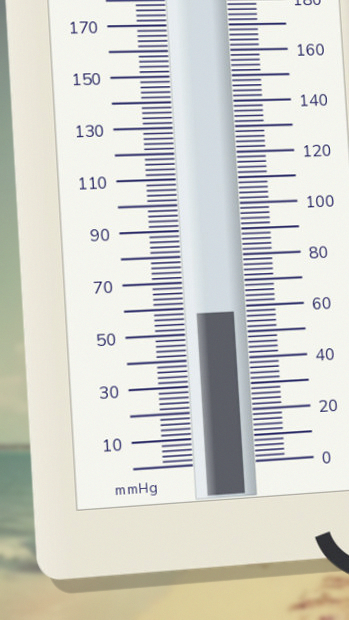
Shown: 58 mmHg
